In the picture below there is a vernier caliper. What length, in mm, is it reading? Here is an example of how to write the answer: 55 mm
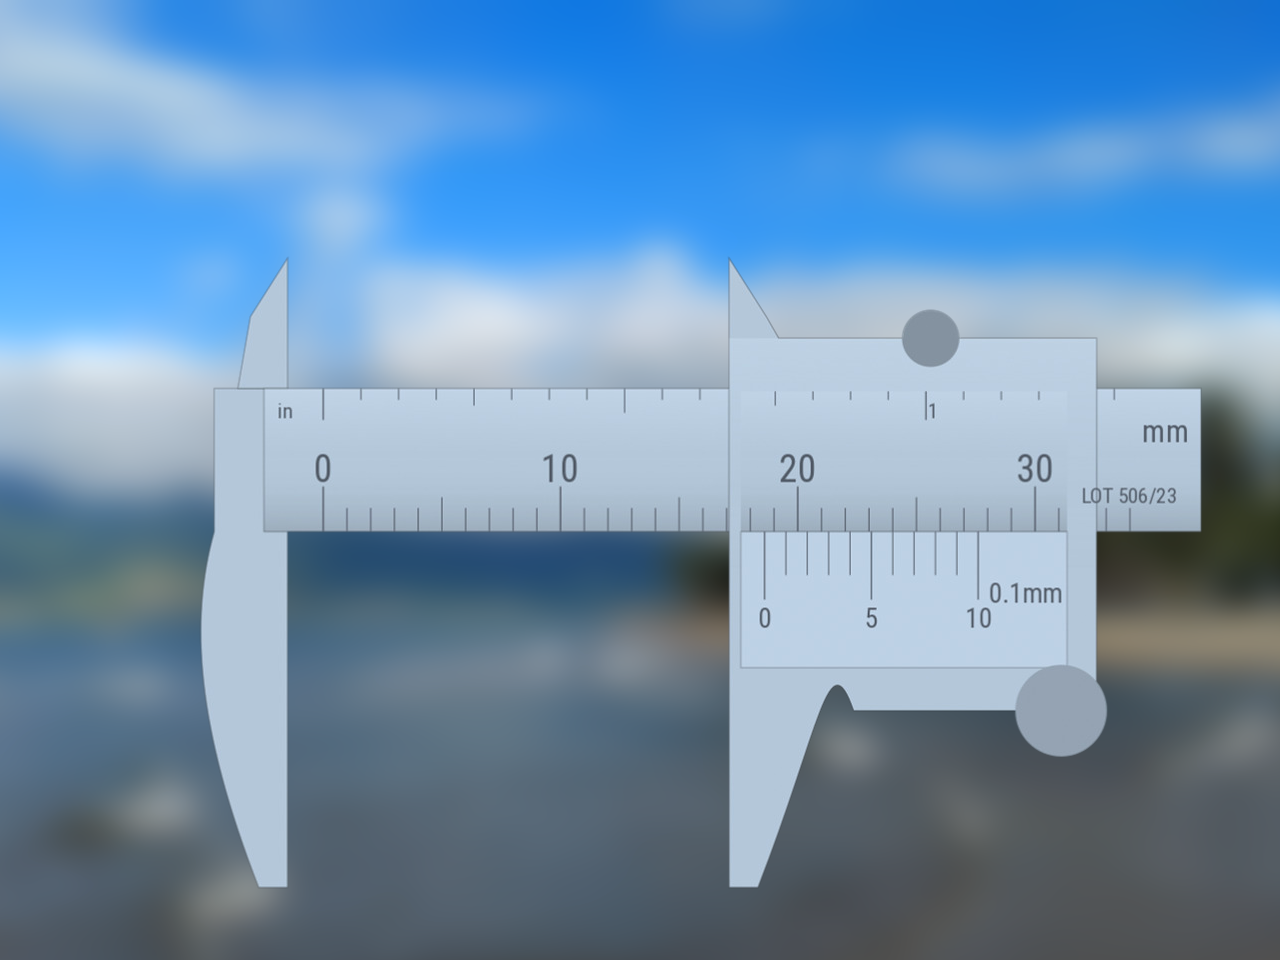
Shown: 18.6 mm
